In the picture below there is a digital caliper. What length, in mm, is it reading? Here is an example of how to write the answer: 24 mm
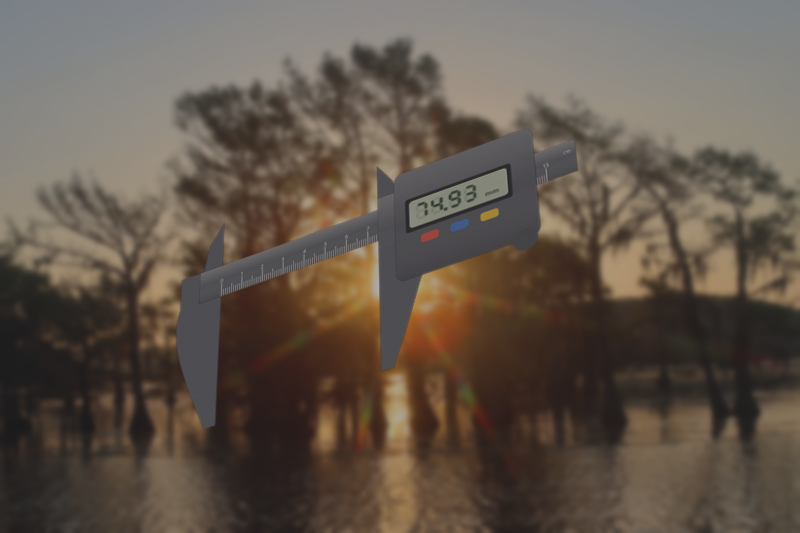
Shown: 74.93 mm
